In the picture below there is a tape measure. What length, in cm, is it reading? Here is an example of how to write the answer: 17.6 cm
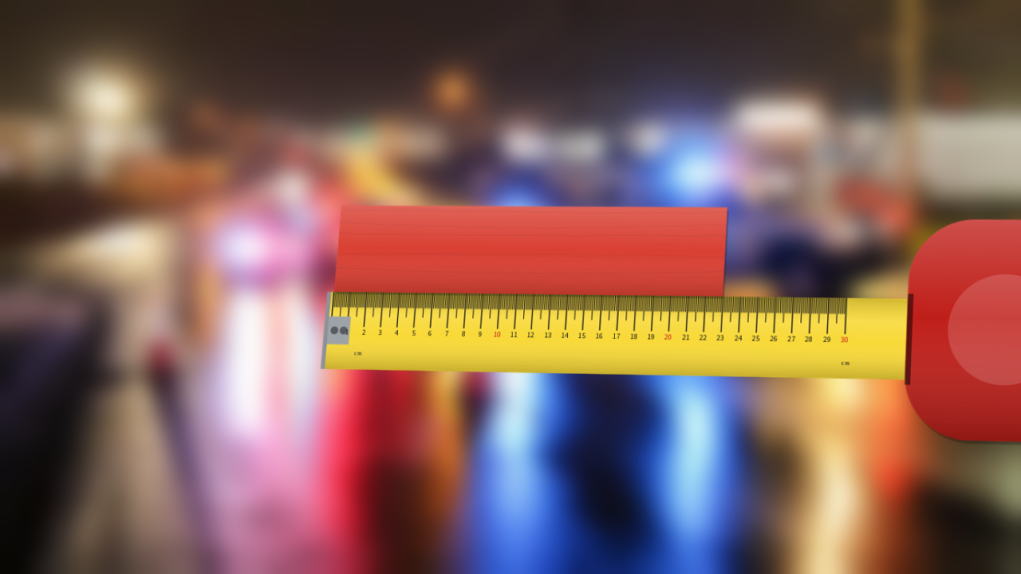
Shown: 23 cm
